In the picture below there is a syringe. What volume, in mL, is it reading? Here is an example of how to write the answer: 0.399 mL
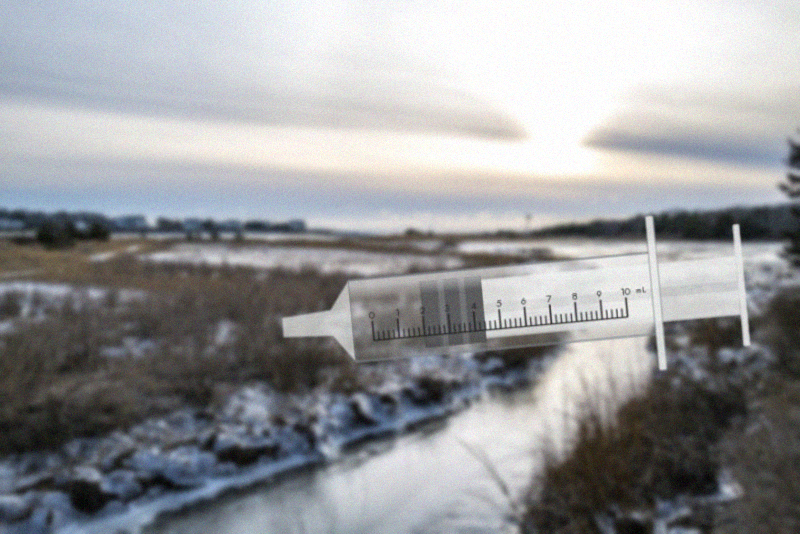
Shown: 2 mL
